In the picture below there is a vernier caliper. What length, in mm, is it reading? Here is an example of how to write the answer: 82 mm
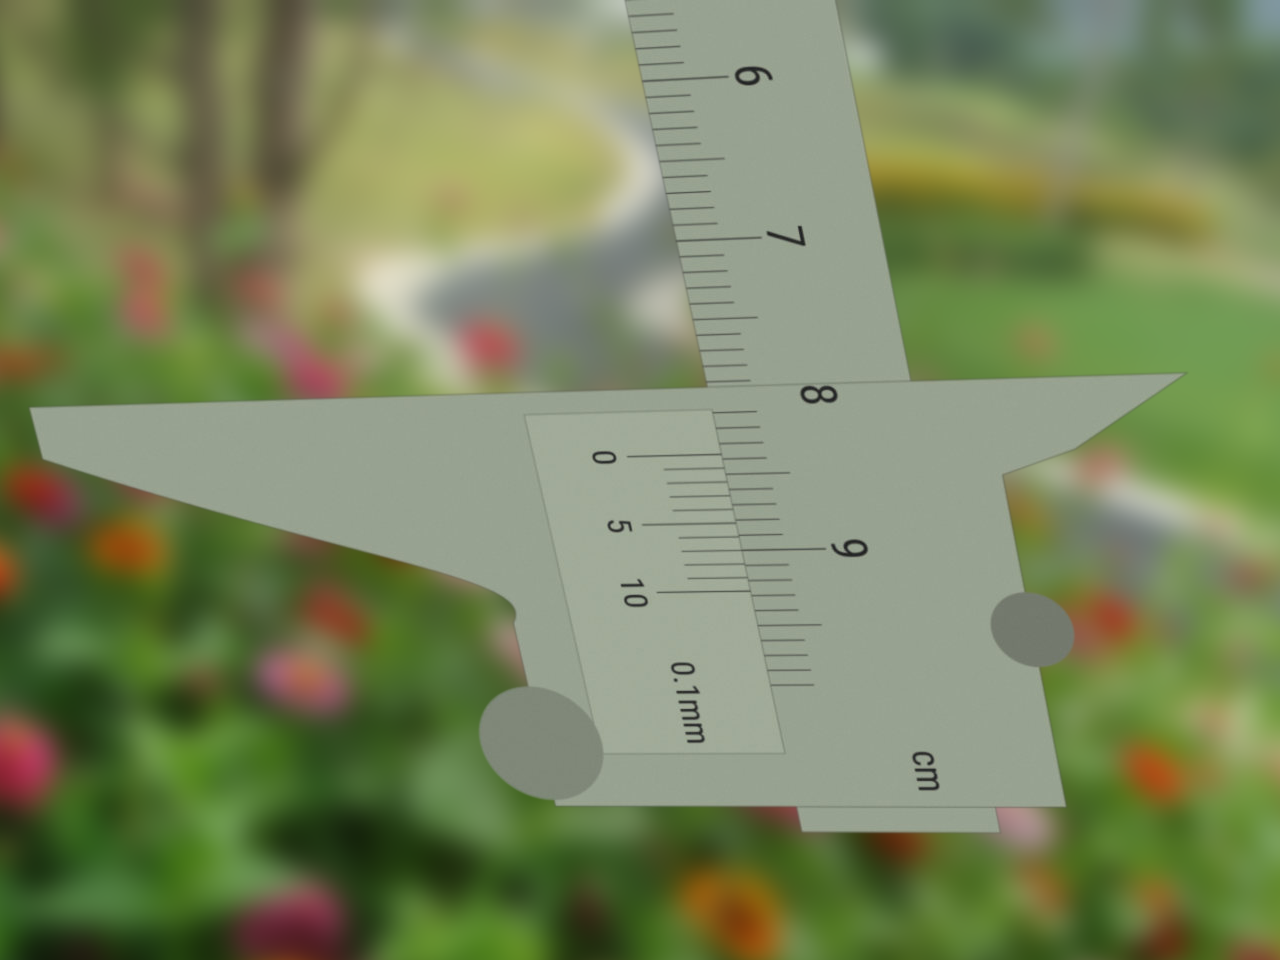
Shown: 83.7 mm
